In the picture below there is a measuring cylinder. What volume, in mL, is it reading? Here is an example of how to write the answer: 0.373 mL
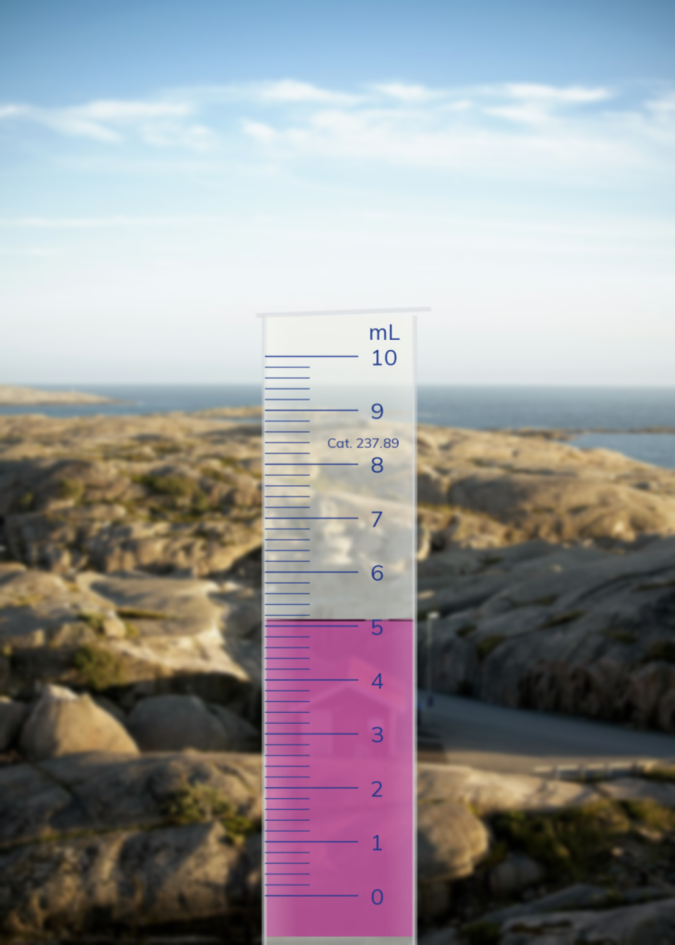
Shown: 5.1 mL
